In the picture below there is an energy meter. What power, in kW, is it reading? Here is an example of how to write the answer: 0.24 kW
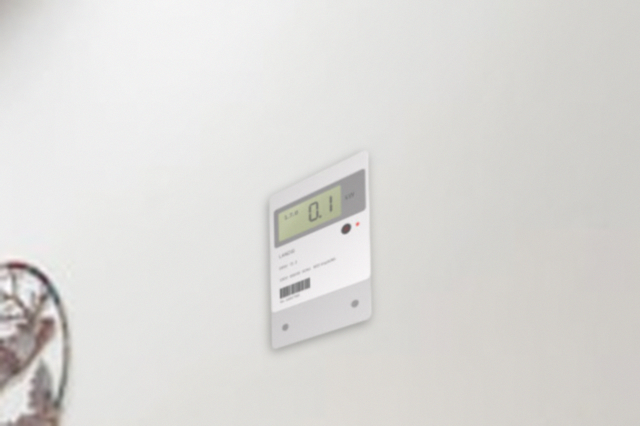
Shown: 0.1 kW
